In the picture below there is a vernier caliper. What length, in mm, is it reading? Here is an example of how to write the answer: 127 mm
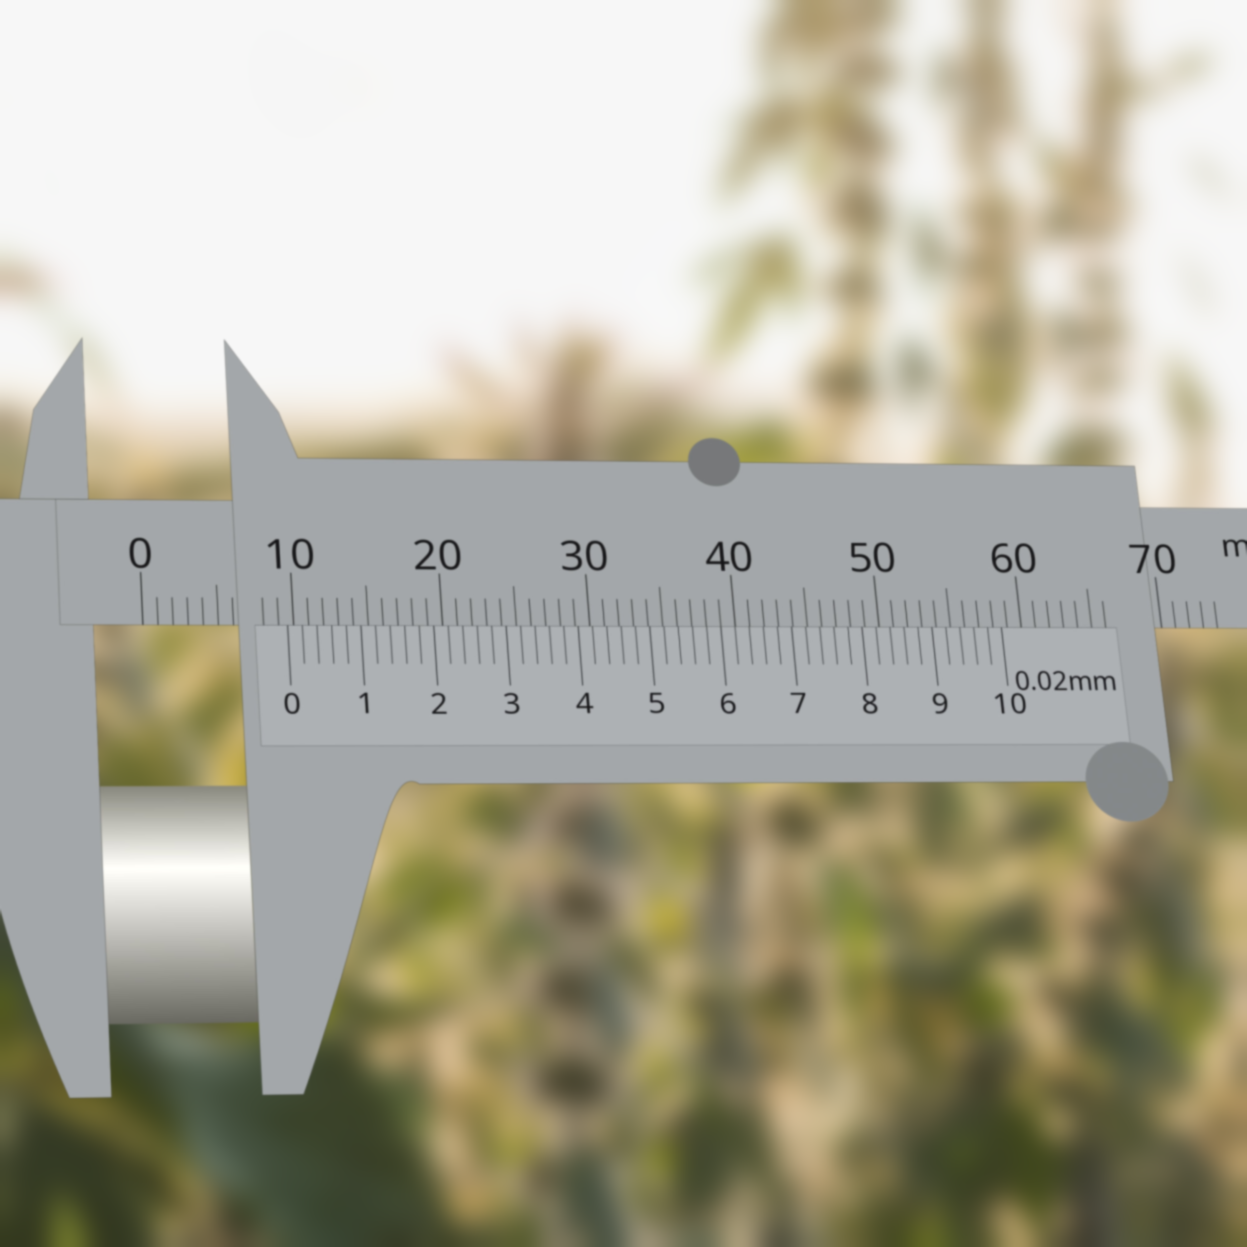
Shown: 9.6 mm
